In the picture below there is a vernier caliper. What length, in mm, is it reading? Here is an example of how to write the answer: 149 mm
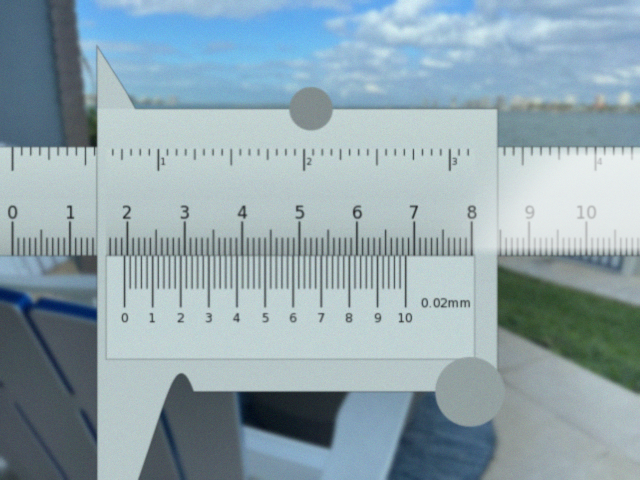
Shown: 19.5 mm
